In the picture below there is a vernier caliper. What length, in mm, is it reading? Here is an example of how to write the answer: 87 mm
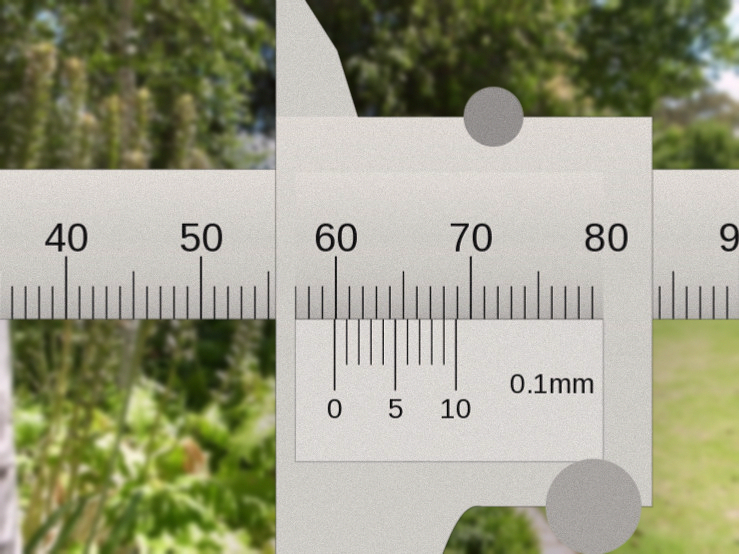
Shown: 59.9 mm
